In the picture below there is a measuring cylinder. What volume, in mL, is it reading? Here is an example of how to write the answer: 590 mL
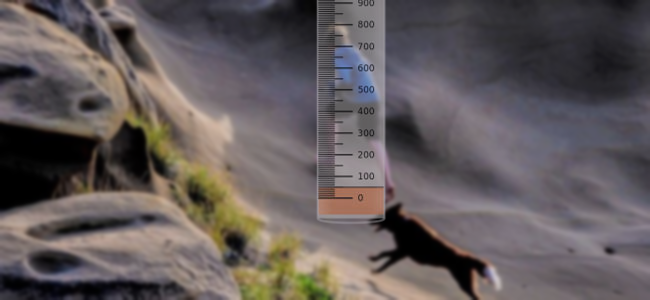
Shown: 50 mL
